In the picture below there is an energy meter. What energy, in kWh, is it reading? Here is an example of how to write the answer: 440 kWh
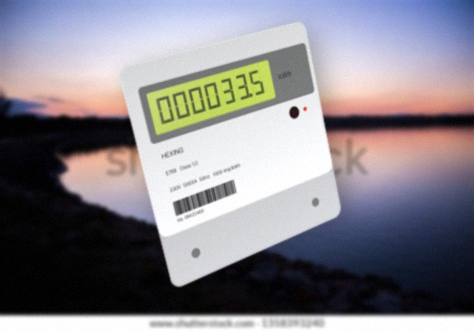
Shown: 33.5 kWh
